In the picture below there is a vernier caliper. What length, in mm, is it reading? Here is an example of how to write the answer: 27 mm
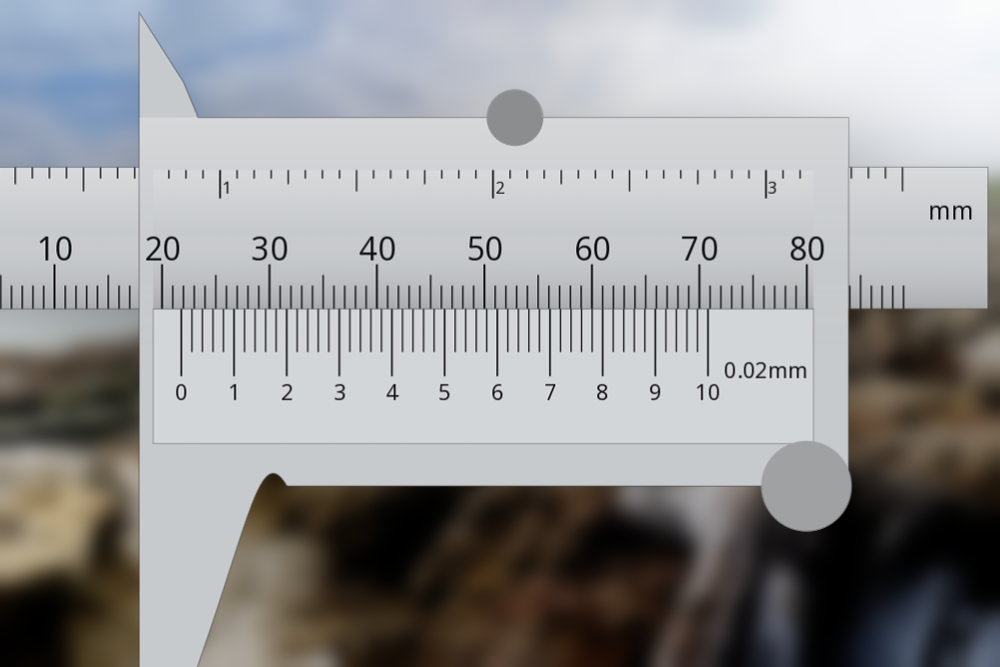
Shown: 21.8 mm
